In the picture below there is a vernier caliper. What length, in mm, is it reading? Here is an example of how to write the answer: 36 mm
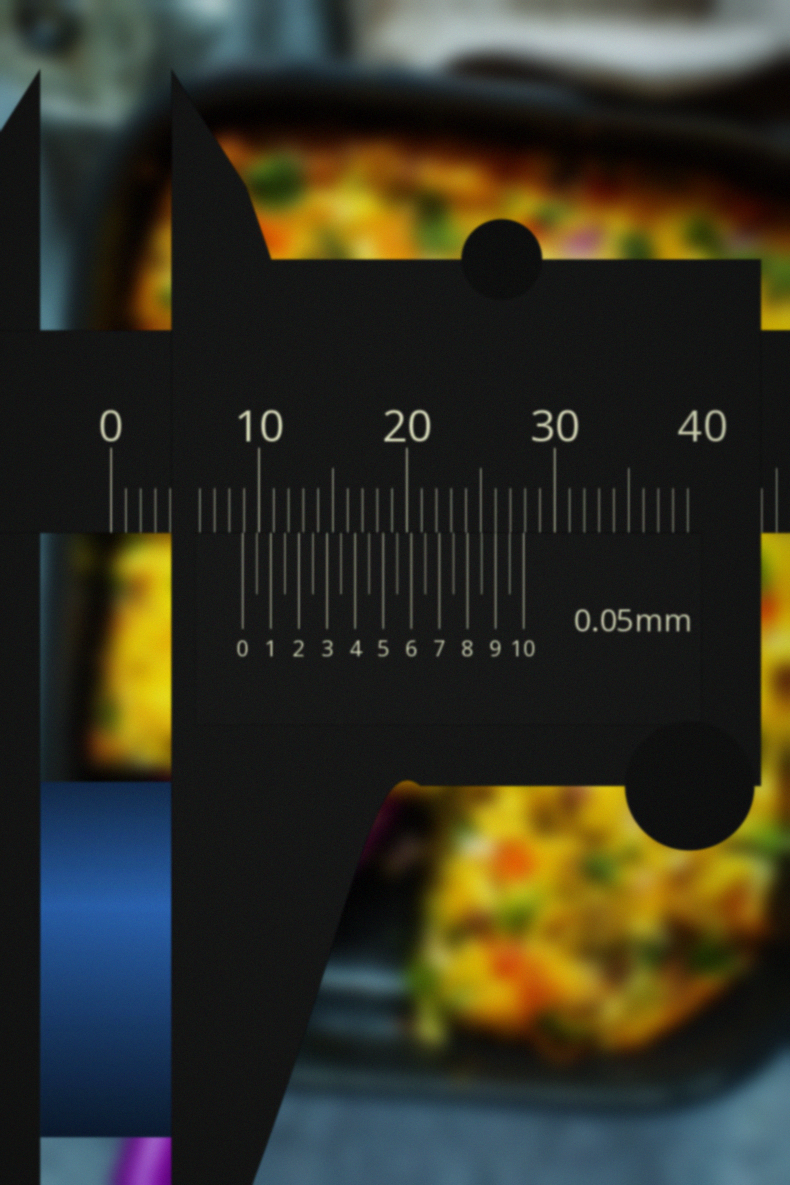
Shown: 8.9 mm
